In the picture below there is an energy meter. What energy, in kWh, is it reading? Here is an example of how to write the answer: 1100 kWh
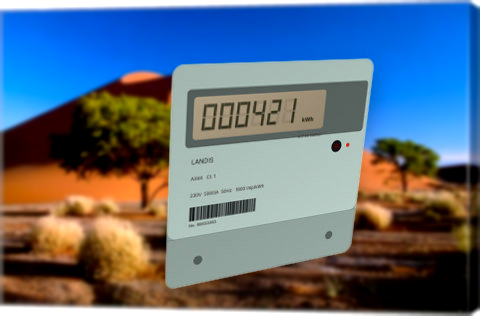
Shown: 421 kWh
